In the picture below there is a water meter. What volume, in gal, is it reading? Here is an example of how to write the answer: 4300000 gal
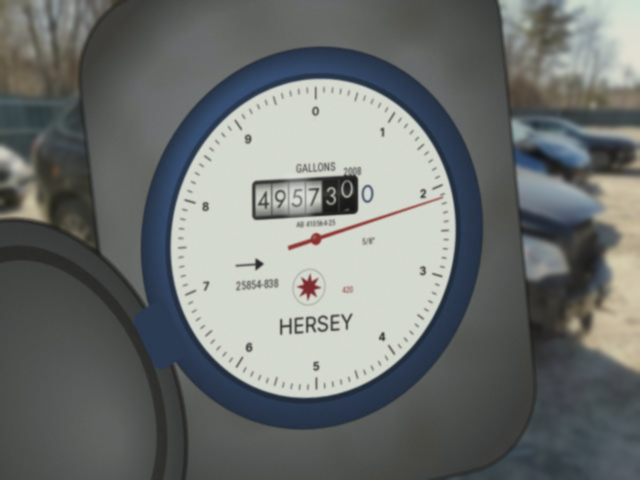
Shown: 4957302.1 gal
